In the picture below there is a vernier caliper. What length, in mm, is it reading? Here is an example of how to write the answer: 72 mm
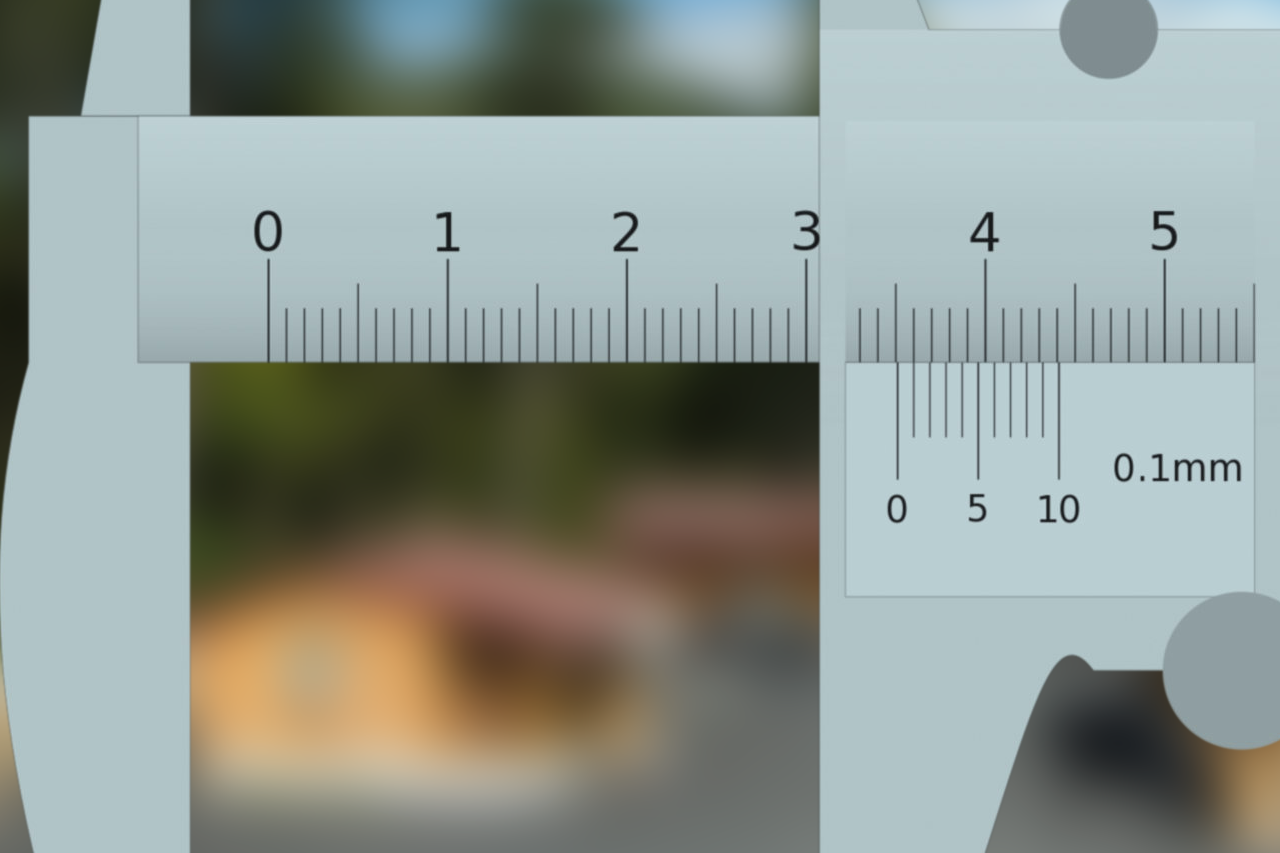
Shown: 35.1 mm
